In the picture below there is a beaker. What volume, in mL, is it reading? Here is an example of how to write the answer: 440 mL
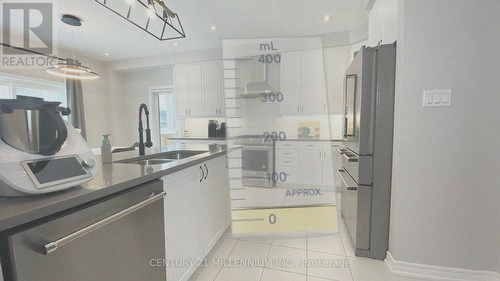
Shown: 25 mL
